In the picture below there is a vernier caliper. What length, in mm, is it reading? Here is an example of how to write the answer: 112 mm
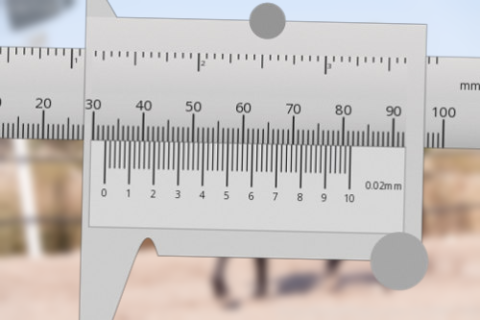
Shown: 32.5 mm
